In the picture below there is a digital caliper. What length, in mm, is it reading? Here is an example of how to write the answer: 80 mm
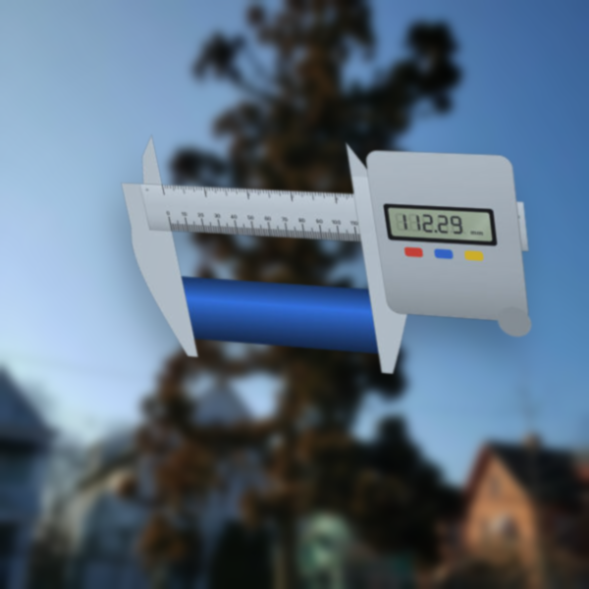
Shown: 112.29 mm
